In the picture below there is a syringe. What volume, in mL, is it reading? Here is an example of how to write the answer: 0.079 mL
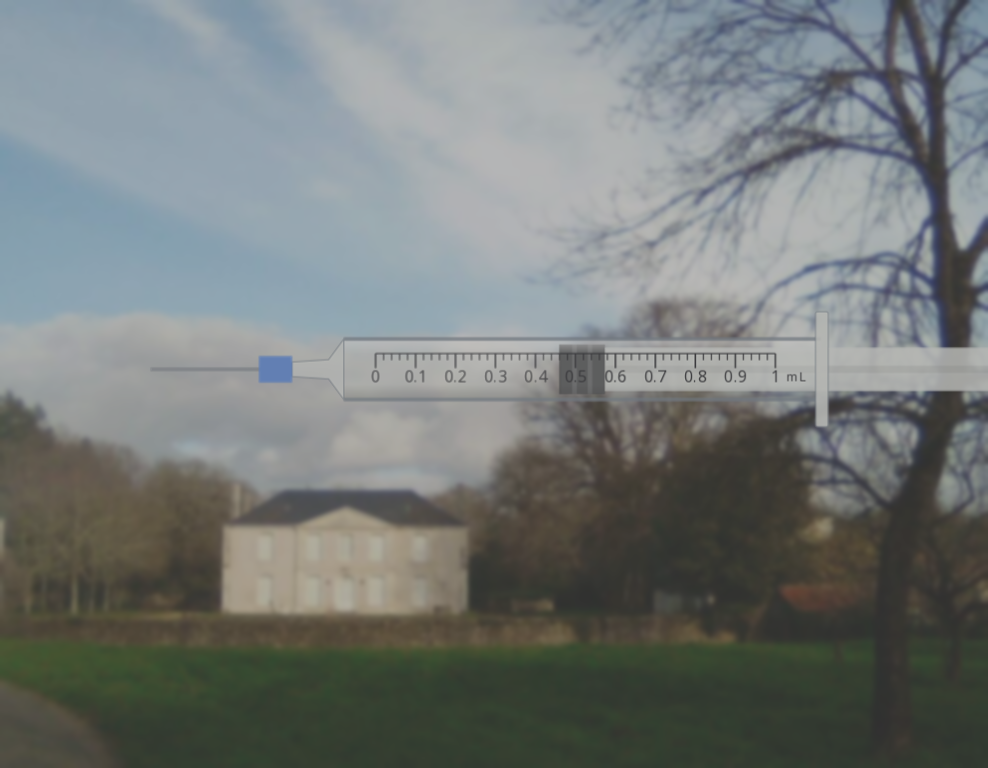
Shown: 0.46 mL
